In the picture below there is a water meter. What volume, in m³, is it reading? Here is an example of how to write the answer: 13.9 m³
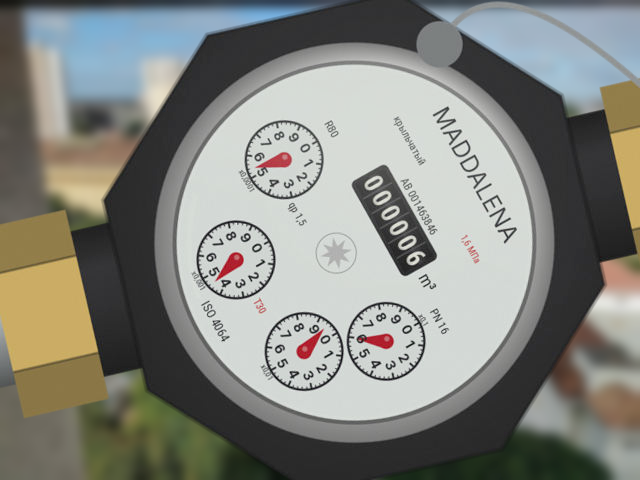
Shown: 6.5945 m³
